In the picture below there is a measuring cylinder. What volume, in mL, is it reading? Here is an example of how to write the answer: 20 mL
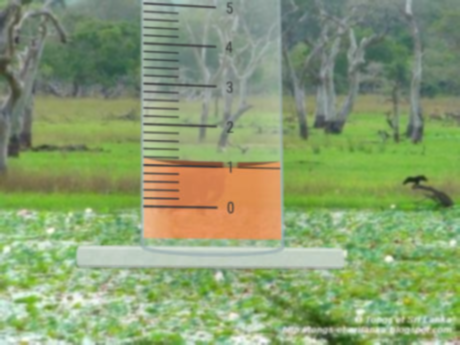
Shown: 1 mL
